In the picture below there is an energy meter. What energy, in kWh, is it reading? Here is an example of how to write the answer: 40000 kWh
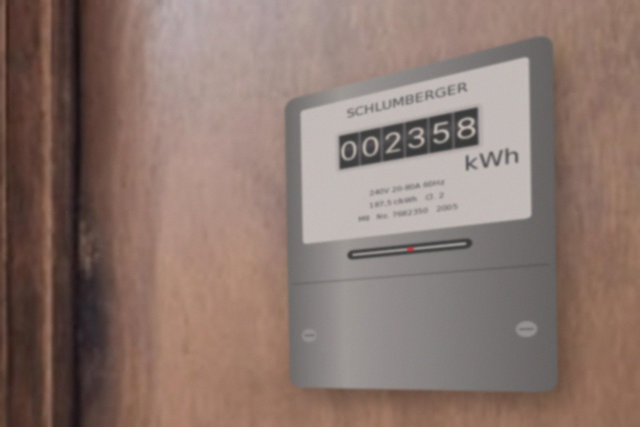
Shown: 2358 kWh
